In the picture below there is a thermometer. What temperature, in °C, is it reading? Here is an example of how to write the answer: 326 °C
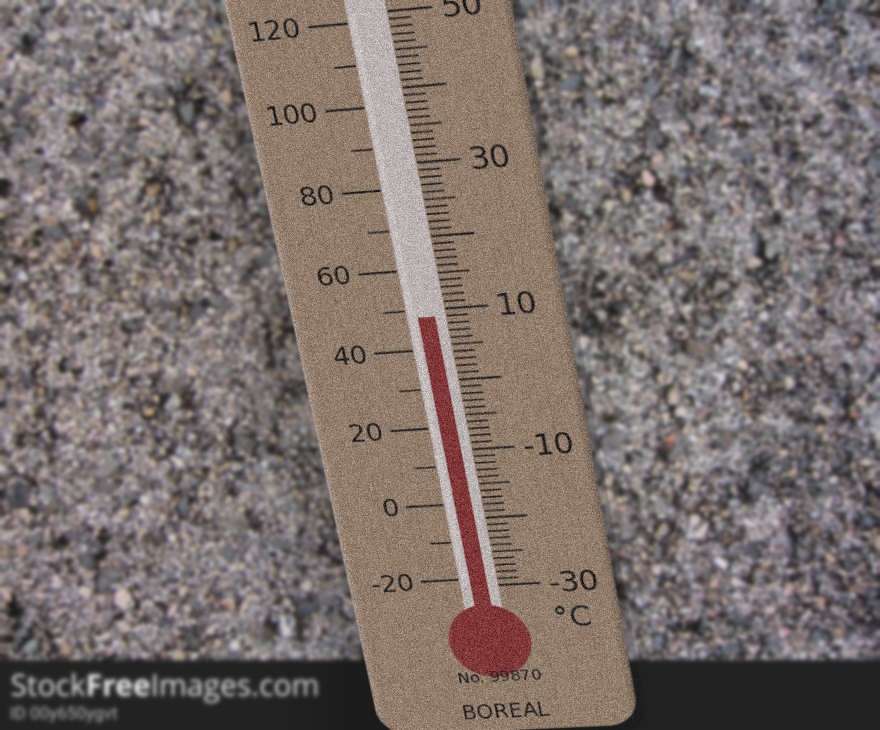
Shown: 9 °C
